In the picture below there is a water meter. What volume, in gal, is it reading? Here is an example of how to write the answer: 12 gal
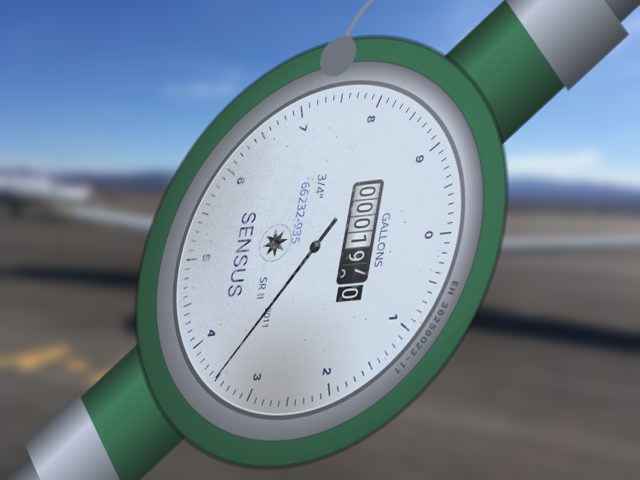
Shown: 1973.5 gal
